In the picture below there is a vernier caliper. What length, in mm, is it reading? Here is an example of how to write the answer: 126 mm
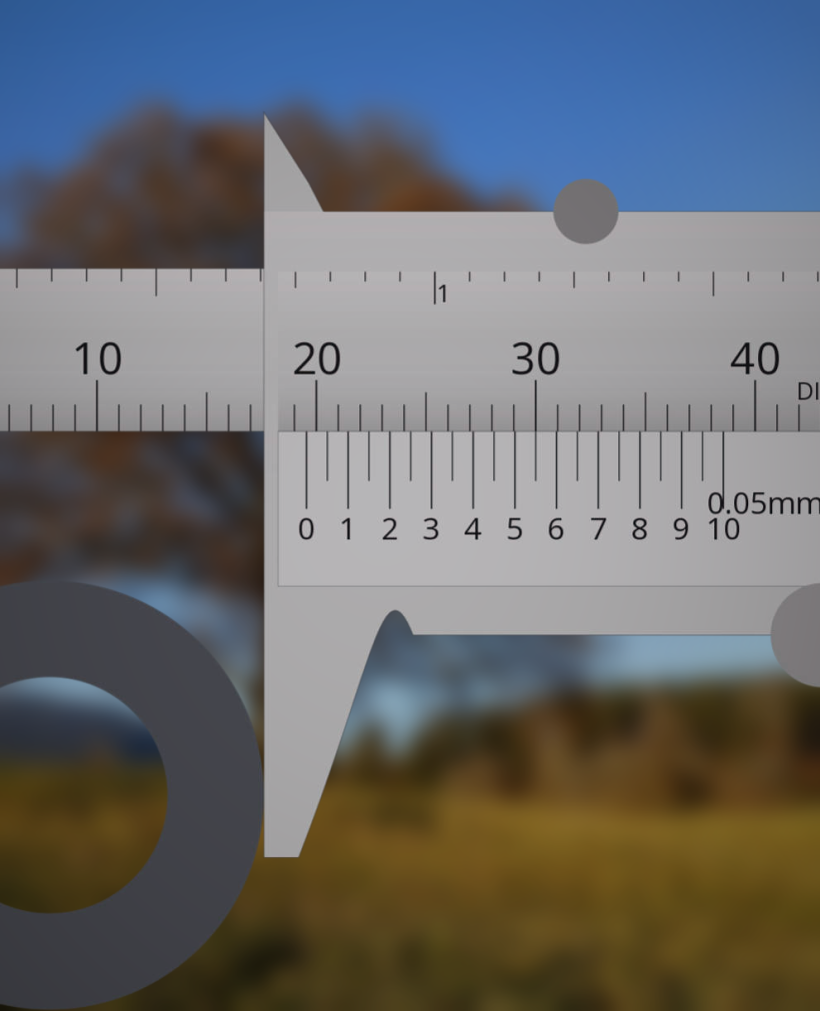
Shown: 19.55 mm
